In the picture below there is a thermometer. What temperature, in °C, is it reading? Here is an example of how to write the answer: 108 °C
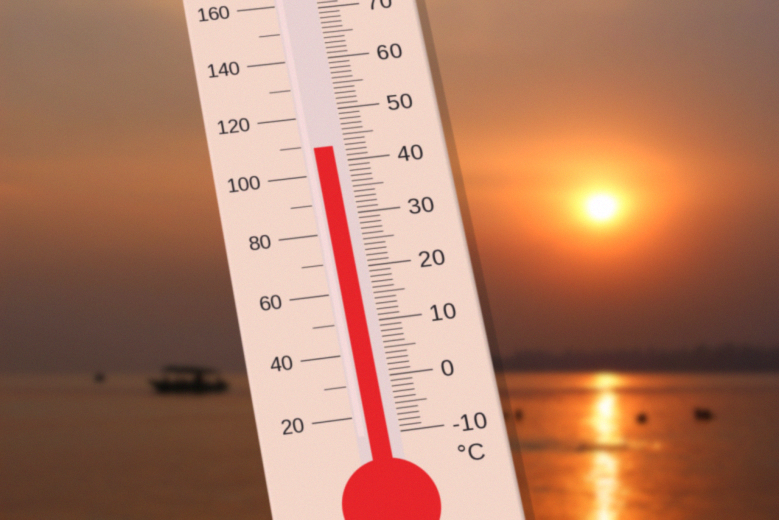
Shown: 43 °C
